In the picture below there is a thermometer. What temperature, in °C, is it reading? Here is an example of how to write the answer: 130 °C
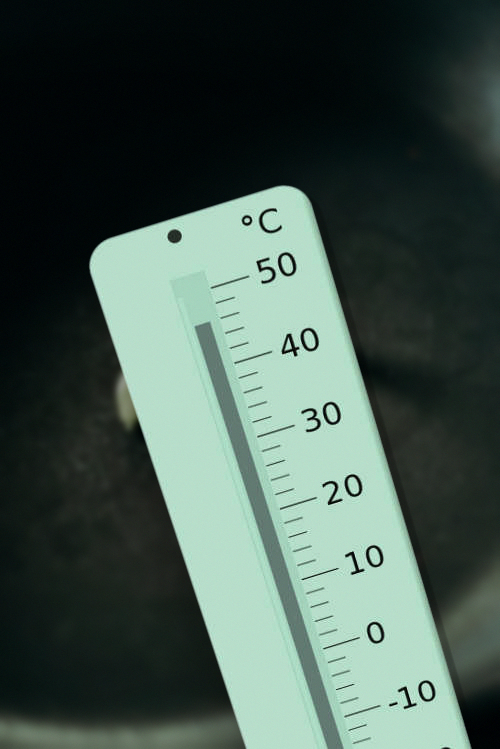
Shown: 46 °C
